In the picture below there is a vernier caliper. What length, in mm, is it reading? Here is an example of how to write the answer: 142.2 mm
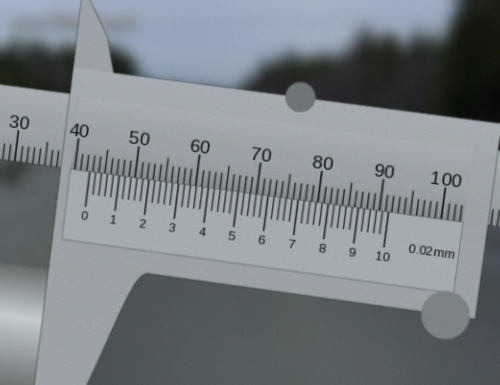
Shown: 42.5 mm
